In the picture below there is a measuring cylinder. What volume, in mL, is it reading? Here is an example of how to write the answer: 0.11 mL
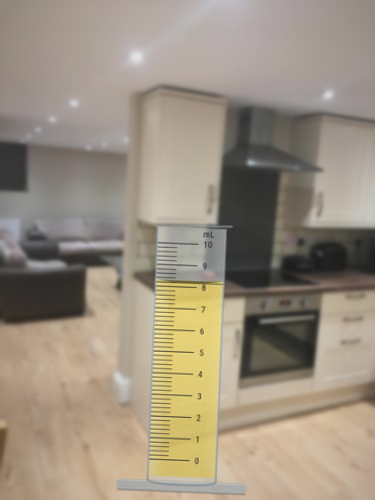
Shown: 8.2 mL
